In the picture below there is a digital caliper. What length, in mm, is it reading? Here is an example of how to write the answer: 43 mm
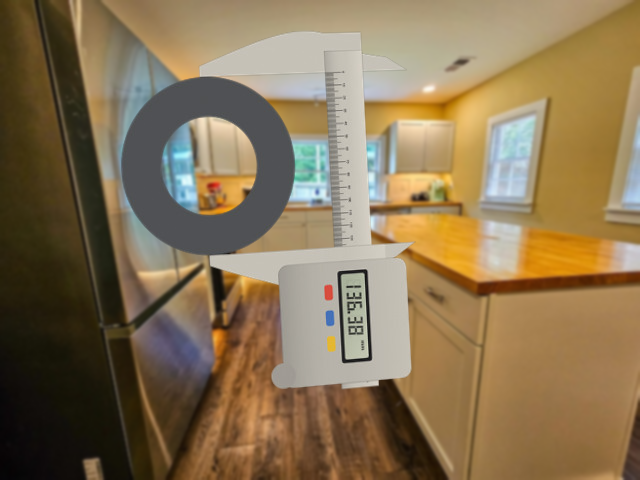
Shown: 136.38 mm
